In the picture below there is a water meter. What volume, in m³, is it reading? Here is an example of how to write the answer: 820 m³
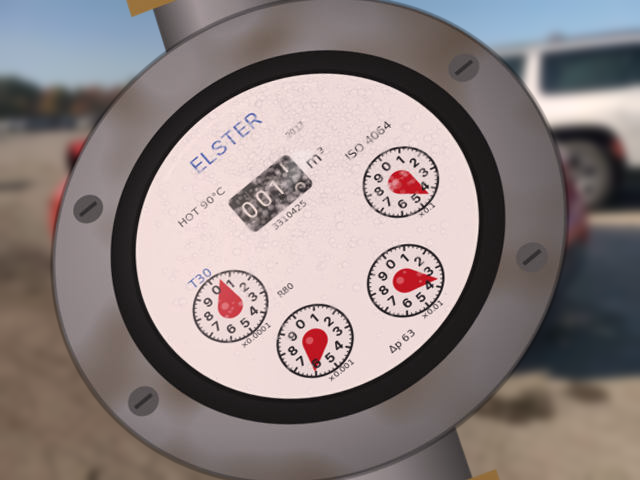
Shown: 11.4360 m³
